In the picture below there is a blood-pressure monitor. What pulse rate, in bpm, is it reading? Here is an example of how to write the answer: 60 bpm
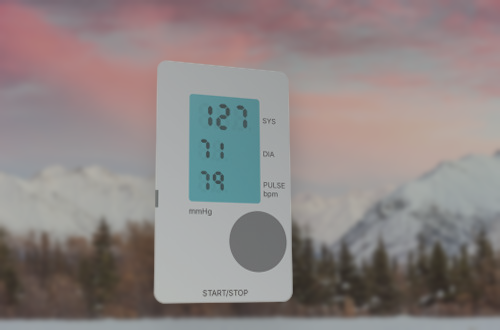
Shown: 79 bpm
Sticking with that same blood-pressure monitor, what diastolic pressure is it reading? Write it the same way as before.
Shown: 71 mmHg
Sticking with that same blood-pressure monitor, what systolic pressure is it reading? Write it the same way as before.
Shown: 127 mmHg
